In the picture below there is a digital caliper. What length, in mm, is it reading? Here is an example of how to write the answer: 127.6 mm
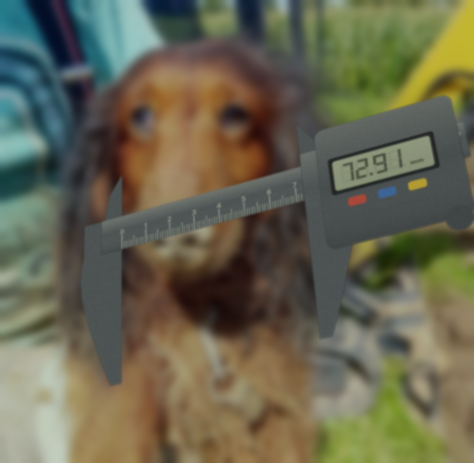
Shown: 72.91 mm
